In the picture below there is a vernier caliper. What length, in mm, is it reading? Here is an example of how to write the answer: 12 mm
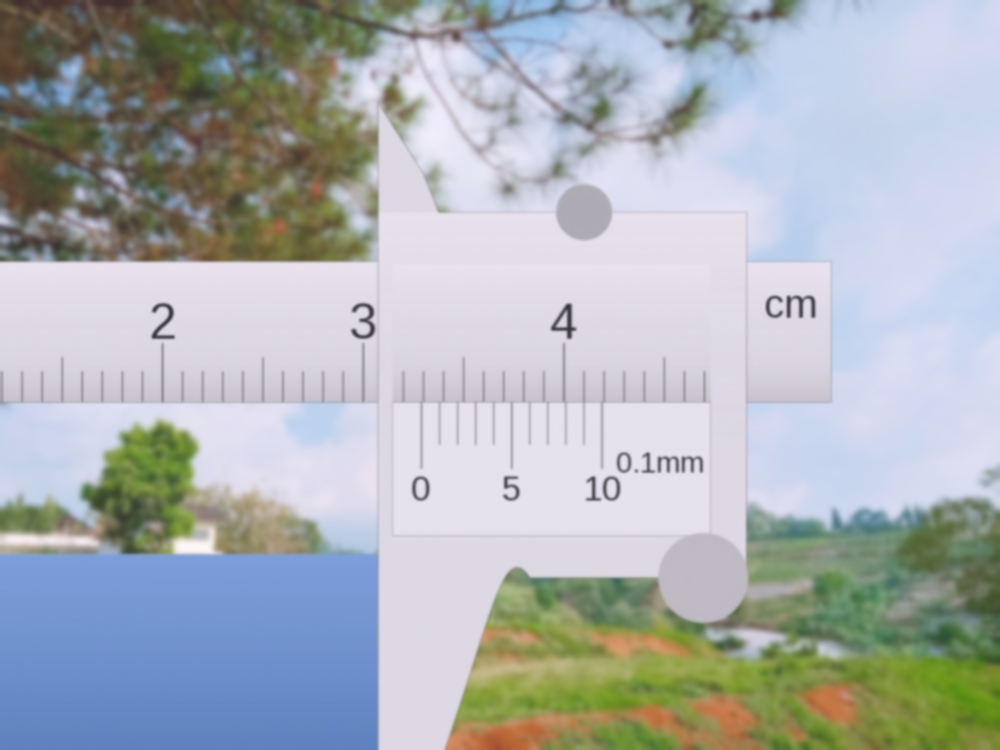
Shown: 32.9 mm
